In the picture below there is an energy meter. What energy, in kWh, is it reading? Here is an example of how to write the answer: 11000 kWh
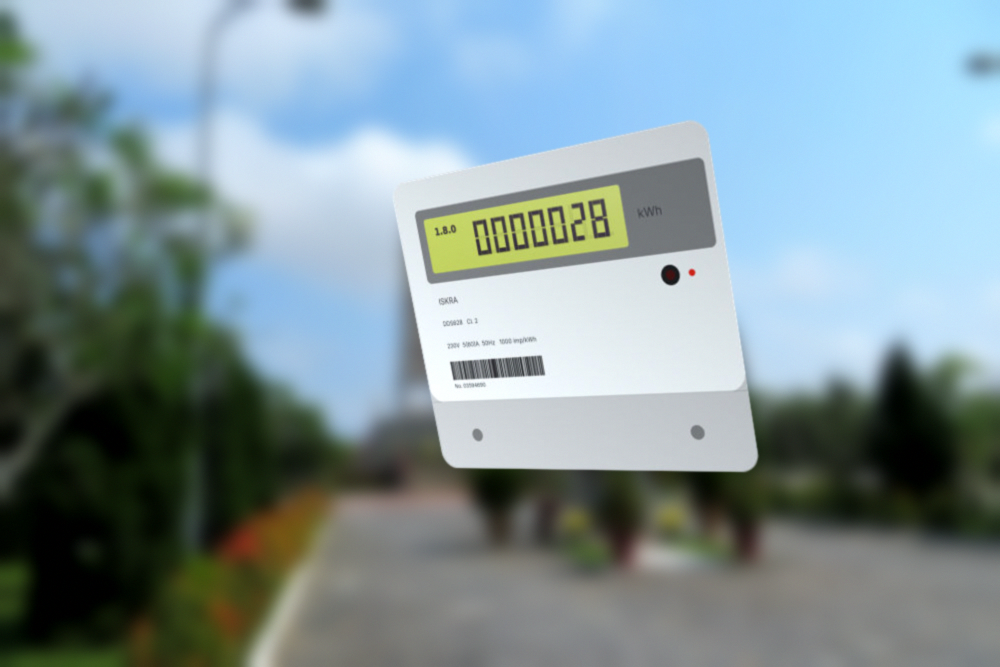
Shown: 28 kWh
